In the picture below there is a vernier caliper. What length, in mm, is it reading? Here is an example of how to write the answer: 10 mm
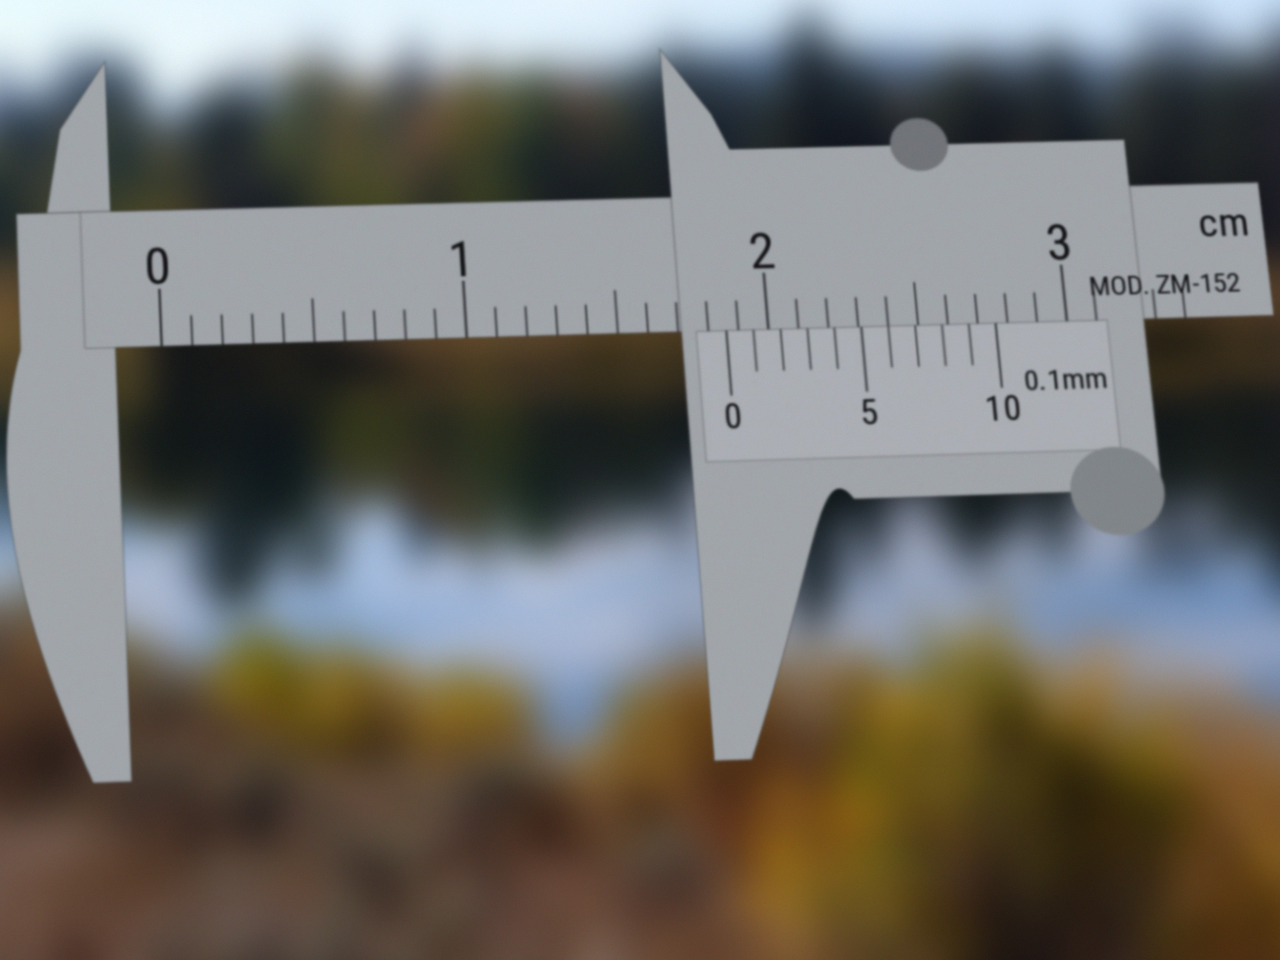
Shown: 18.6 mm
